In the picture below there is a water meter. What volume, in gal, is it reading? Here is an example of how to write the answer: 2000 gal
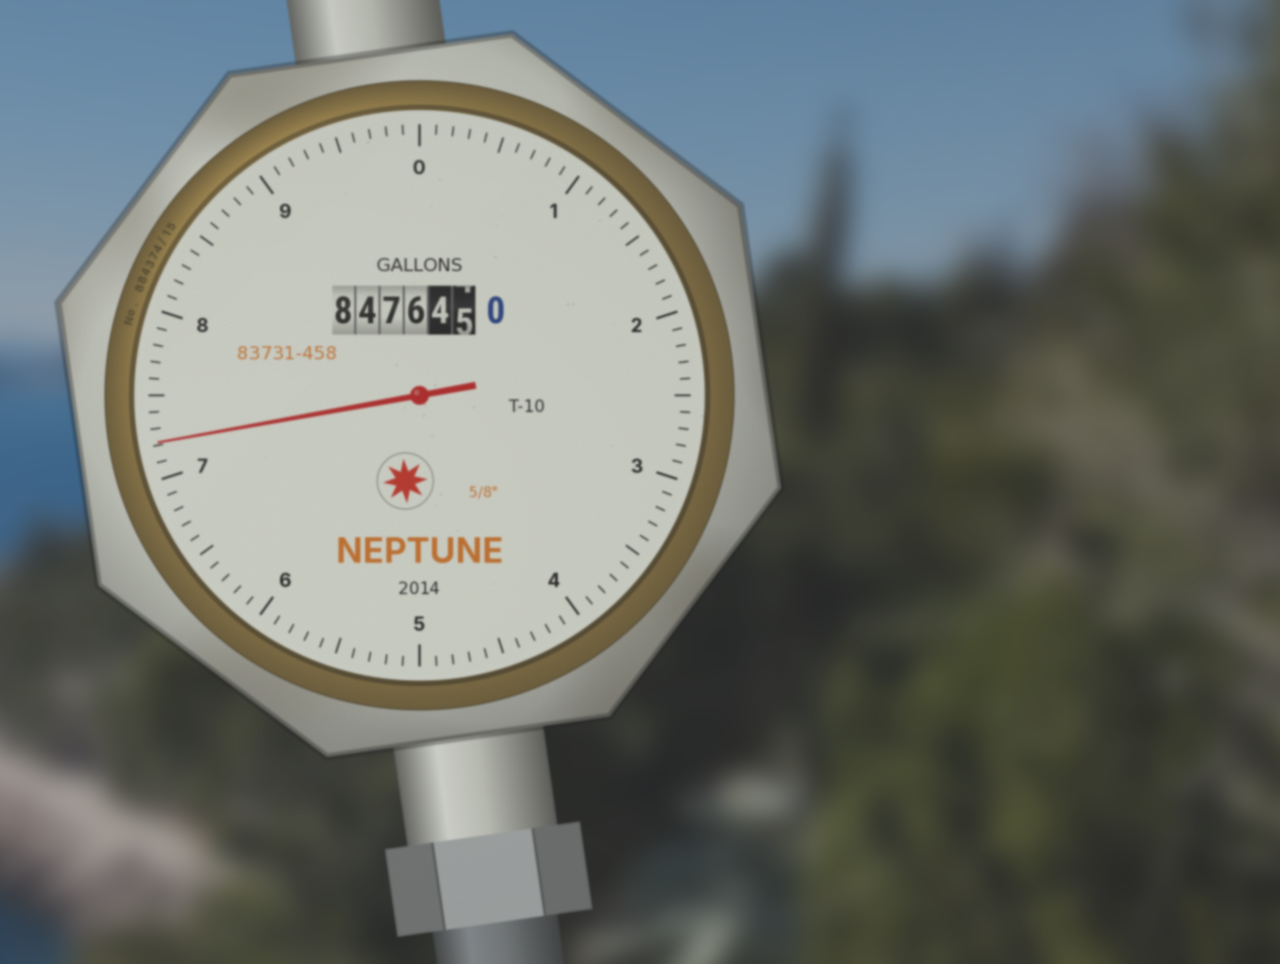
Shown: 8476447.2 gal
